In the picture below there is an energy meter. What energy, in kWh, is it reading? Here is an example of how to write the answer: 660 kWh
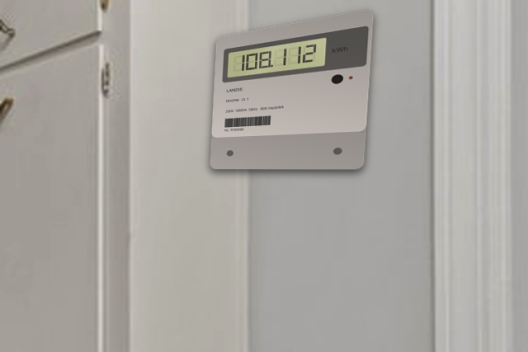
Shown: 108.112 kWh
